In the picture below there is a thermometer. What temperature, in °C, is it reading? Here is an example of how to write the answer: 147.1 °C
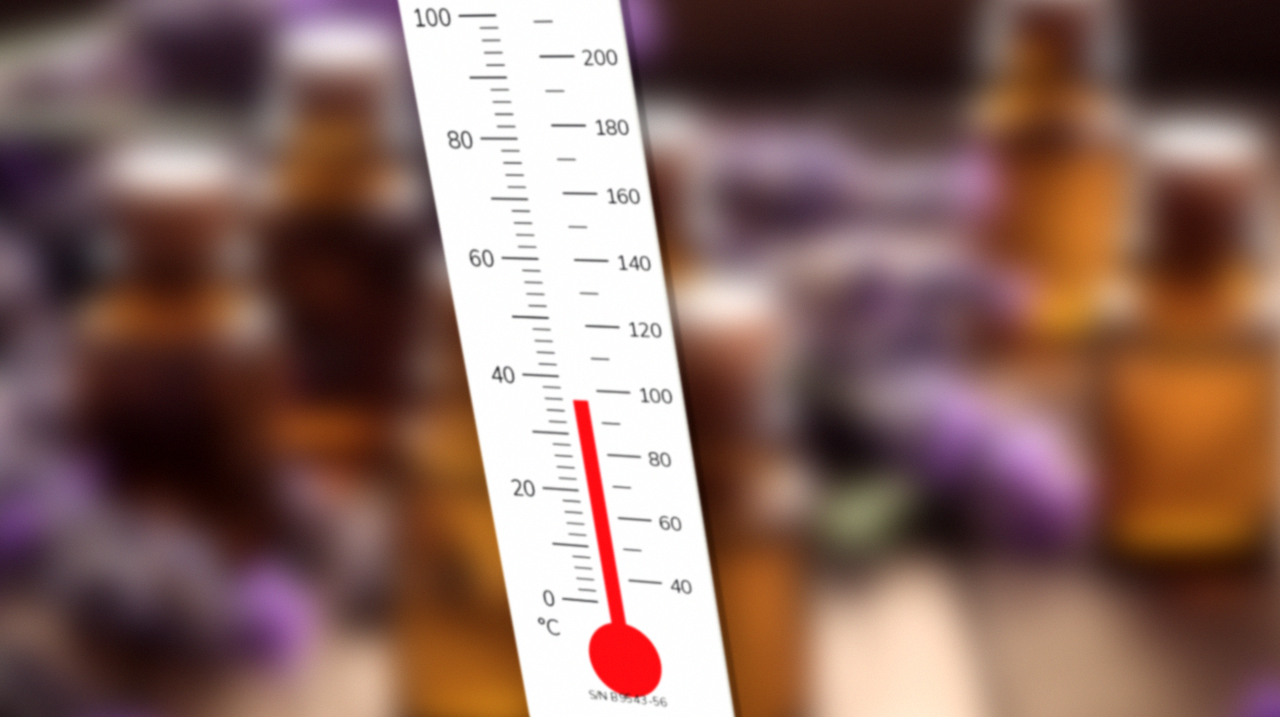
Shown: 36 °C
